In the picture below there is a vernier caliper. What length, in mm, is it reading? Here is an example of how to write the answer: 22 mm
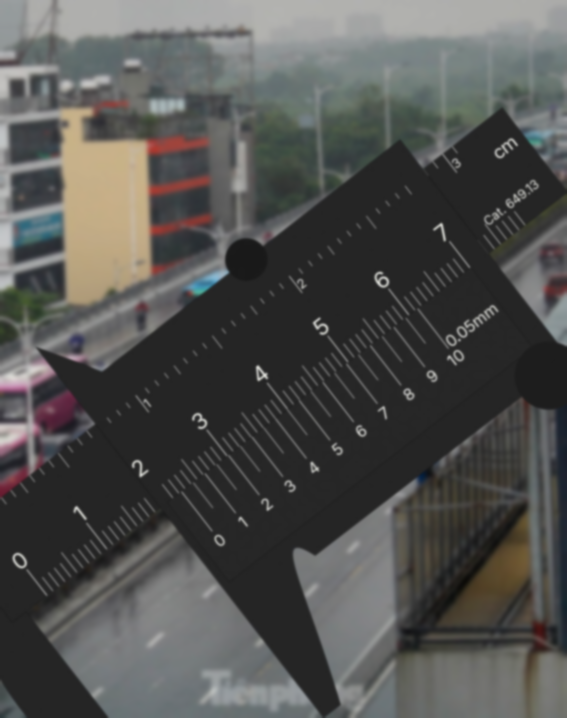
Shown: 22.4 mm
